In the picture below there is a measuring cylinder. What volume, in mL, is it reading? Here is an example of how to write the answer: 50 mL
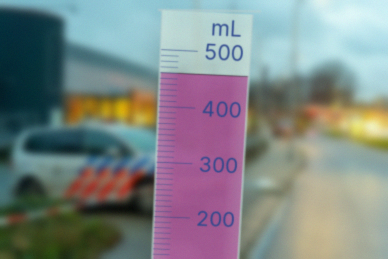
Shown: 460 mL
